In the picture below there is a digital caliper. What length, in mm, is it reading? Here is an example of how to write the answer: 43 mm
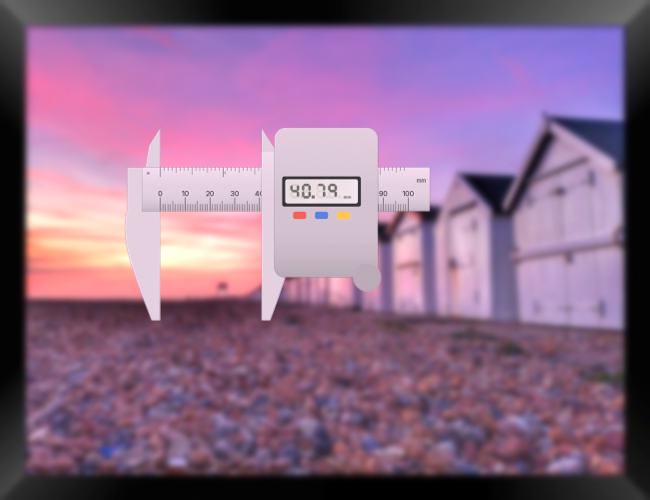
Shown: 40.79 mm
